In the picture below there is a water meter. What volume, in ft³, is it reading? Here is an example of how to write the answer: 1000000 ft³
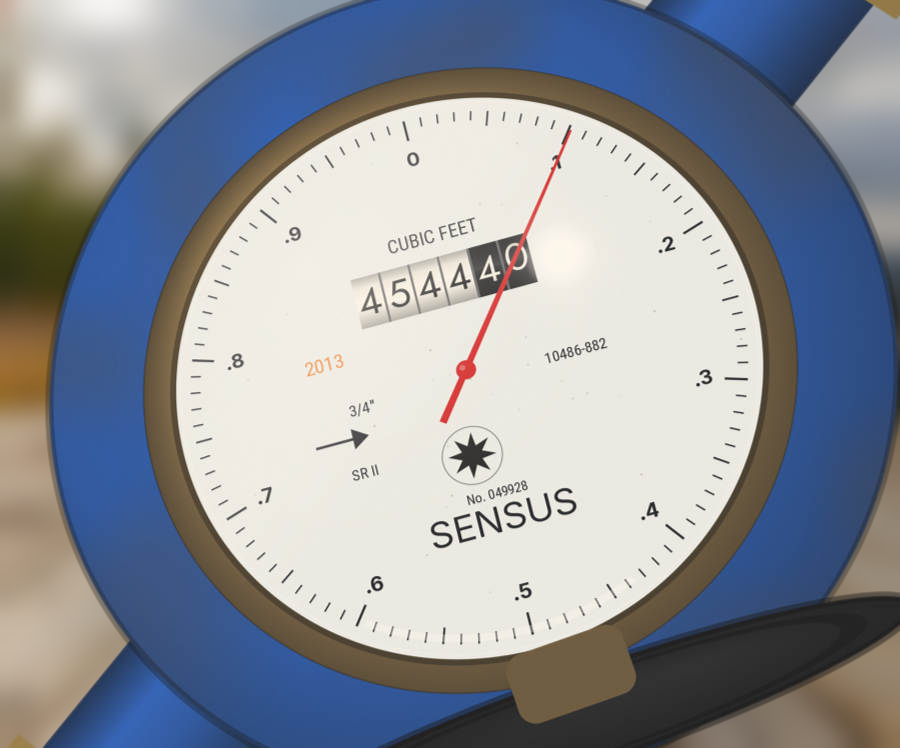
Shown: 454440.10 ft³
